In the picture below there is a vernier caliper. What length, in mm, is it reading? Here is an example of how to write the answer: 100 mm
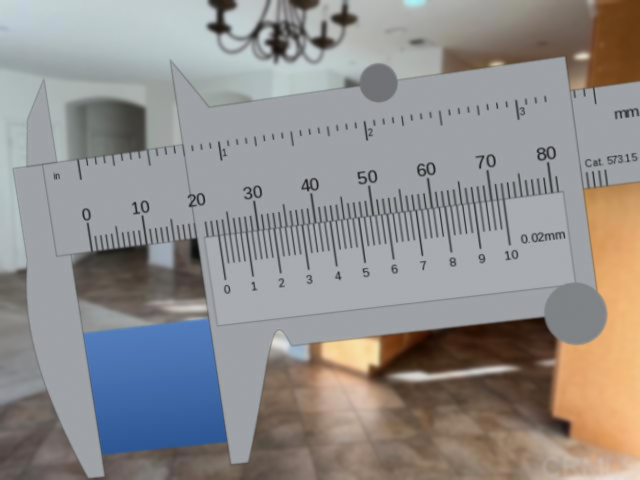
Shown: 23.0 mm
